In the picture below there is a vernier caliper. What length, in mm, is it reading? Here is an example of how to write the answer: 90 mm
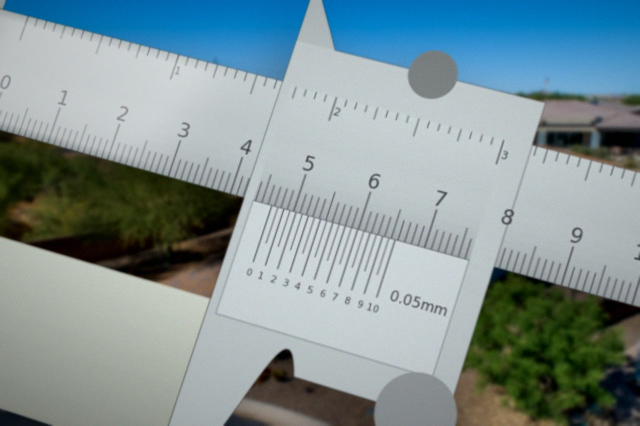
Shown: 46.6 mm
